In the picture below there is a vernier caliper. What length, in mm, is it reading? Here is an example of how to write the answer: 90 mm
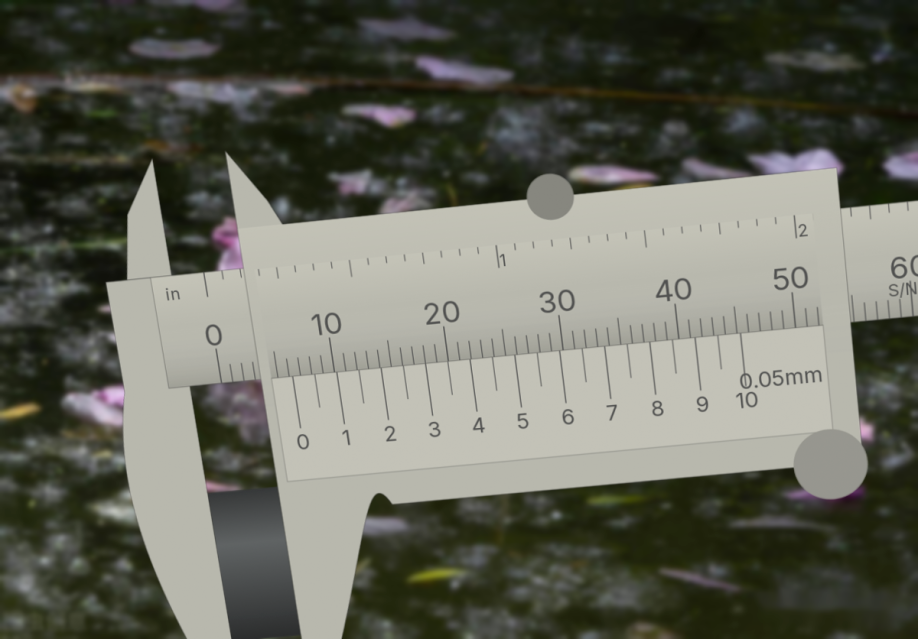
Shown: 6.3 mm
